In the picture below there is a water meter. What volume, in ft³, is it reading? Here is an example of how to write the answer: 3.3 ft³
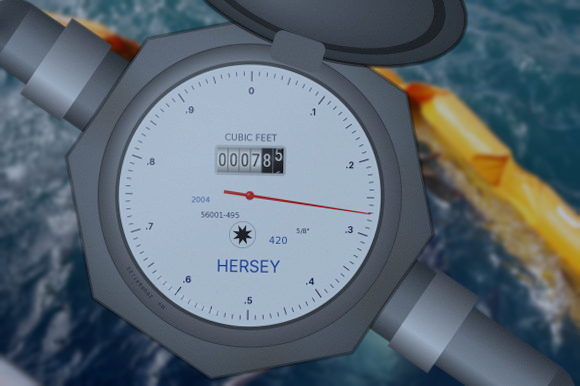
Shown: 785.27 ft³
